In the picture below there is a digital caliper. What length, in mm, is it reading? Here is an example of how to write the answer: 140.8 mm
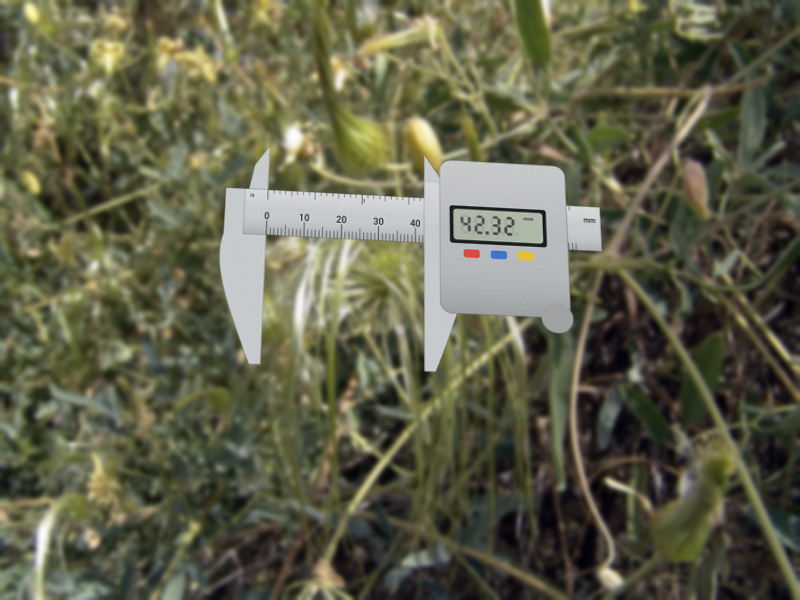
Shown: 42.32 mm
